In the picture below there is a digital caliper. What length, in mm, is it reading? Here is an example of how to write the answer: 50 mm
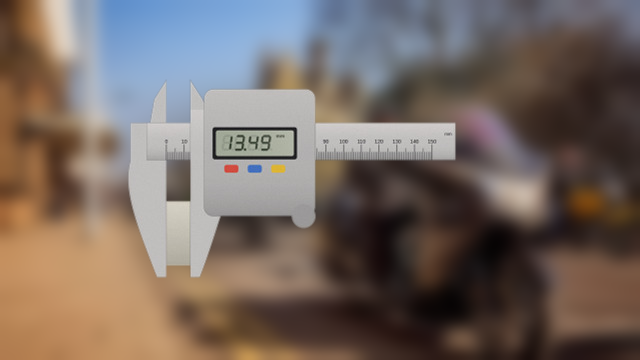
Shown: 13.49 mm
